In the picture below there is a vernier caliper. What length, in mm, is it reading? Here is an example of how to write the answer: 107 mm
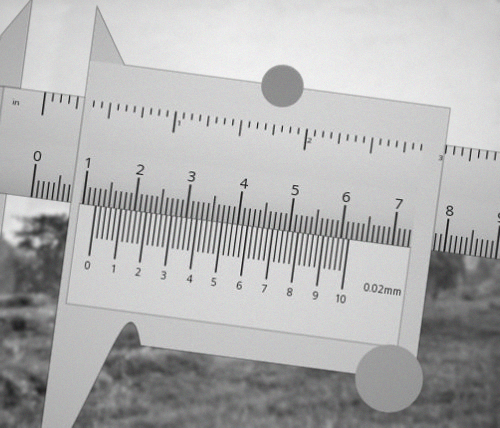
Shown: 12.5 mm
